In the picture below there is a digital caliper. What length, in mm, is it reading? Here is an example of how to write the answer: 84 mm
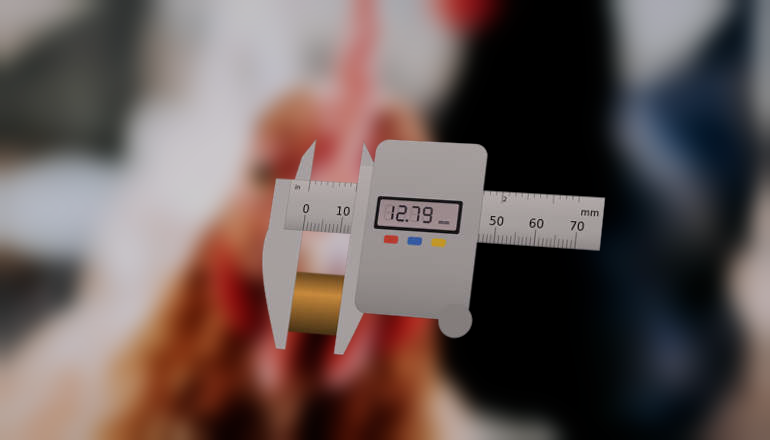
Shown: 12.79 mm
